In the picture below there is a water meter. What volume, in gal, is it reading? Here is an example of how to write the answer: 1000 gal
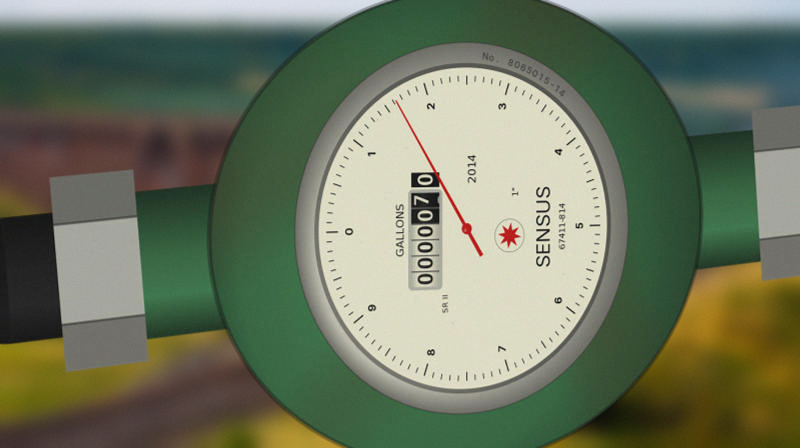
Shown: 71.6 gal
